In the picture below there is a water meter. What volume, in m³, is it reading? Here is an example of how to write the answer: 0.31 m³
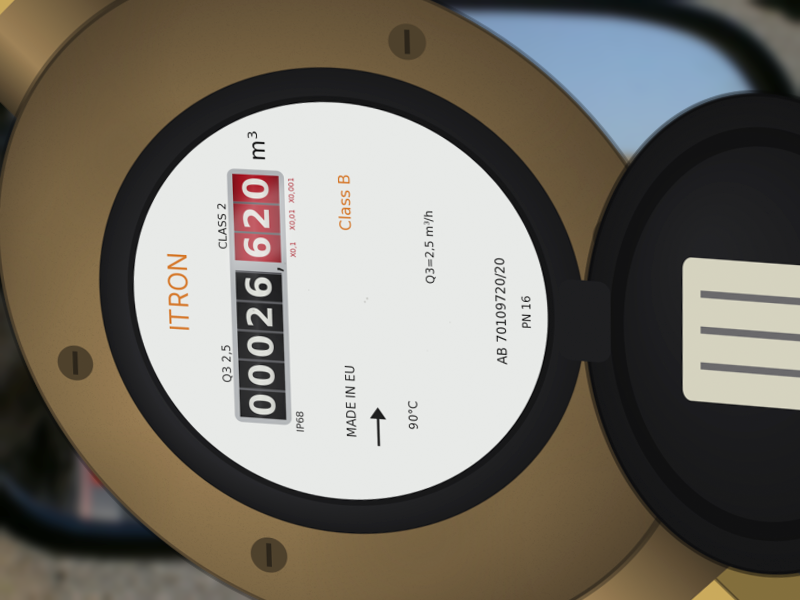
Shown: 26.620 m³
